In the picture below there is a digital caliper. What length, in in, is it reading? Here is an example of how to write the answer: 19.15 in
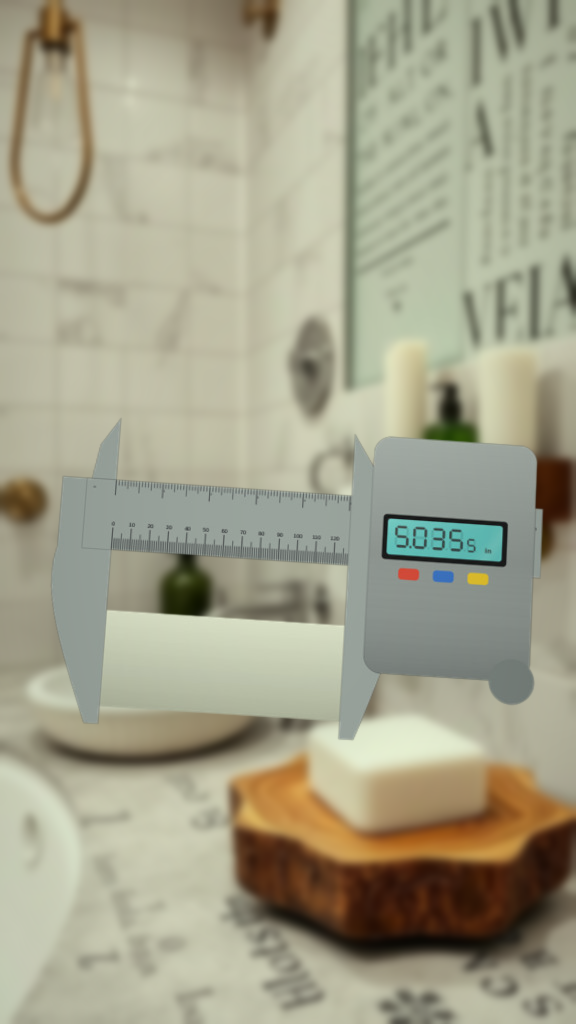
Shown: 5.0355 in
